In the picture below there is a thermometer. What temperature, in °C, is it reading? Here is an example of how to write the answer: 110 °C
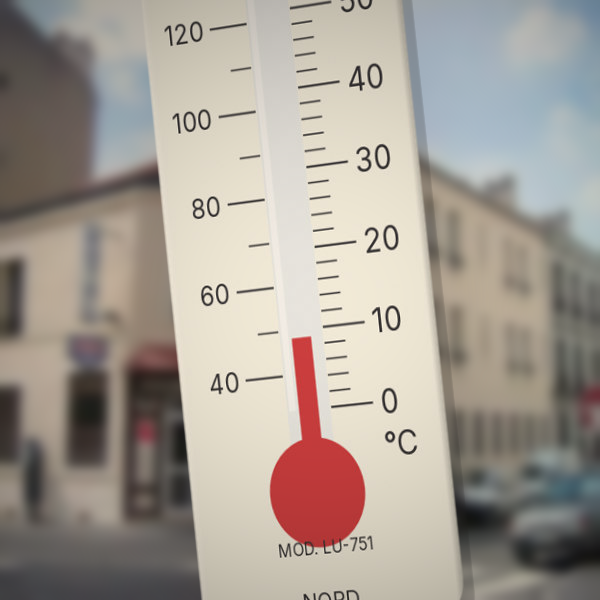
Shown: 9 °C
